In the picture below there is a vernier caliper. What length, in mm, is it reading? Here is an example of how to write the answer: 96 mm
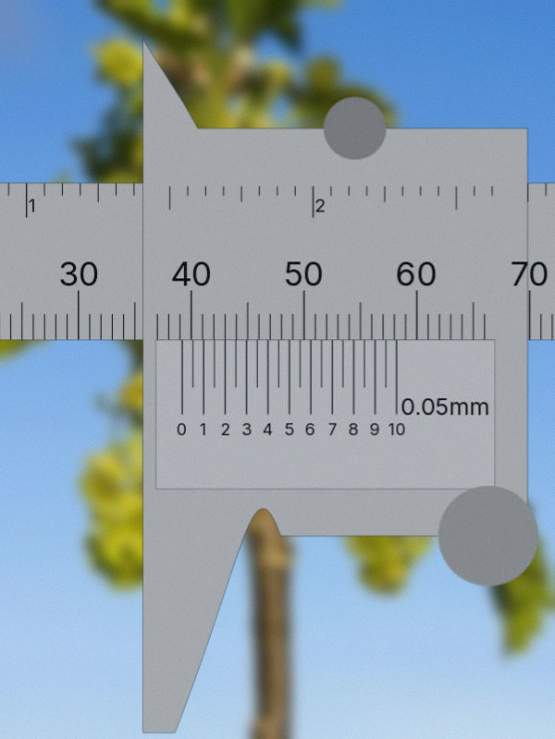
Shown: 39.2 mm
